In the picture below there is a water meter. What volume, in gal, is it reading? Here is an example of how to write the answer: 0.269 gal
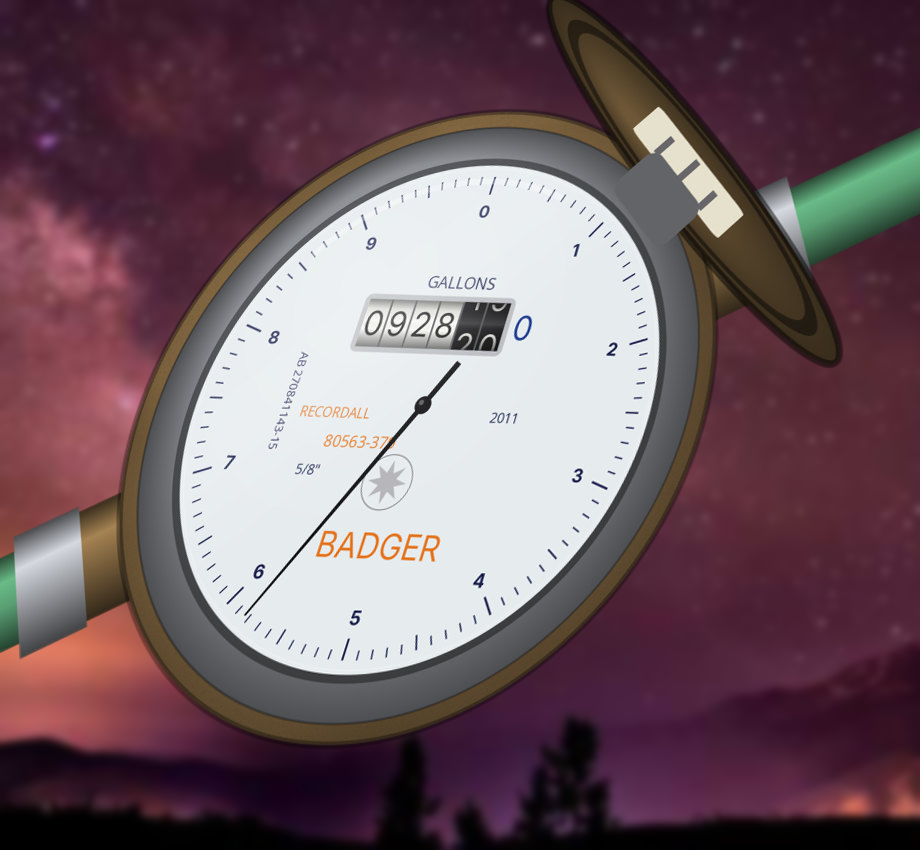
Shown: 928195.8 gal
